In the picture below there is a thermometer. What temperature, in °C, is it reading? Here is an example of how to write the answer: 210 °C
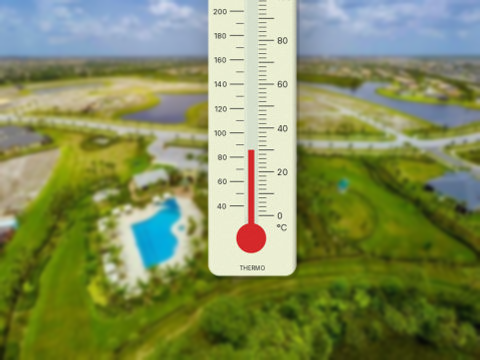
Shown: 30 °C
